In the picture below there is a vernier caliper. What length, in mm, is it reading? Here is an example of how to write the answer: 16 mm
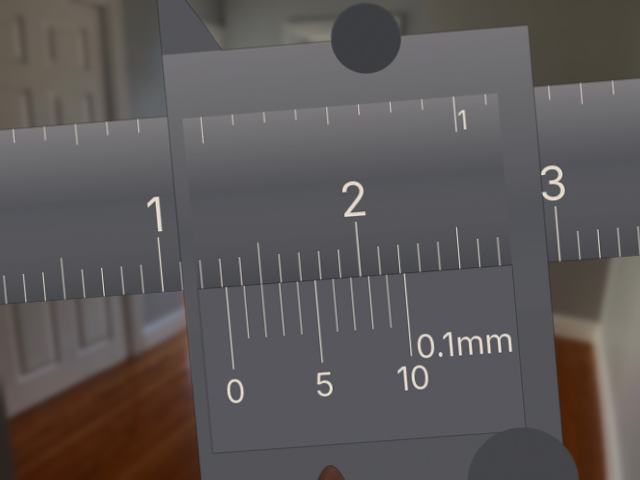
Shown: 13.2 mm
